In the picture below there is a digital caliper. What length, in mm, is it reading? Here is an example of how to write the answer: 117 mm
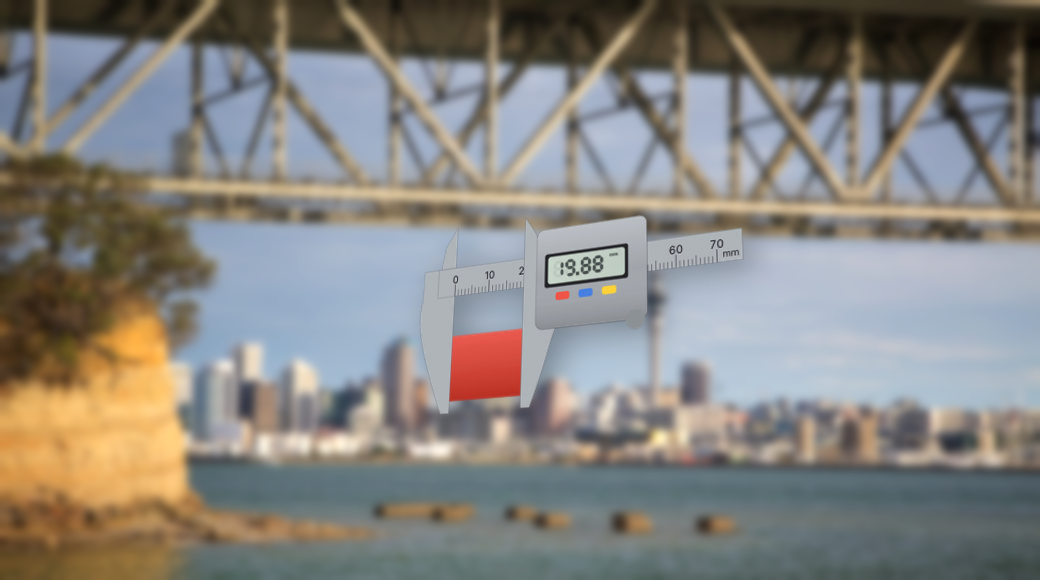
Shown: 19.88 mm
